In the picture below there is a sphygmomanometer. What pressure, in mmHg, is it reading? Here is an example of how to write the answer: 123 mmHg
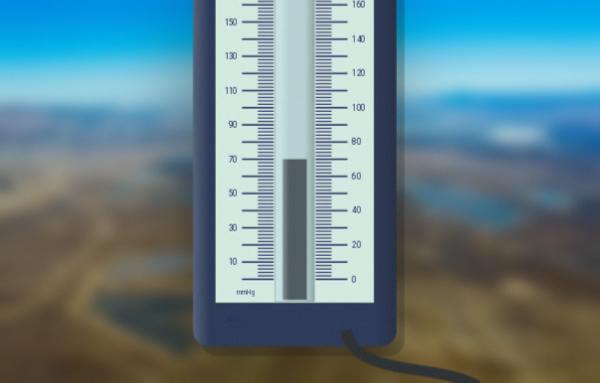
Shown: 70 mmHg
